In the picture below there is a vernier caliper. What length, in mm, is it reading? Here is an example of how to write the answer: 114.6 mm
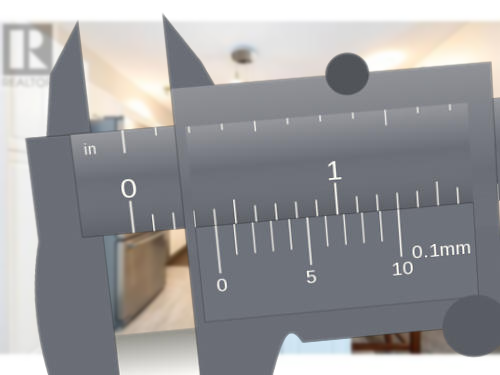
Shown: 4.0 mm
